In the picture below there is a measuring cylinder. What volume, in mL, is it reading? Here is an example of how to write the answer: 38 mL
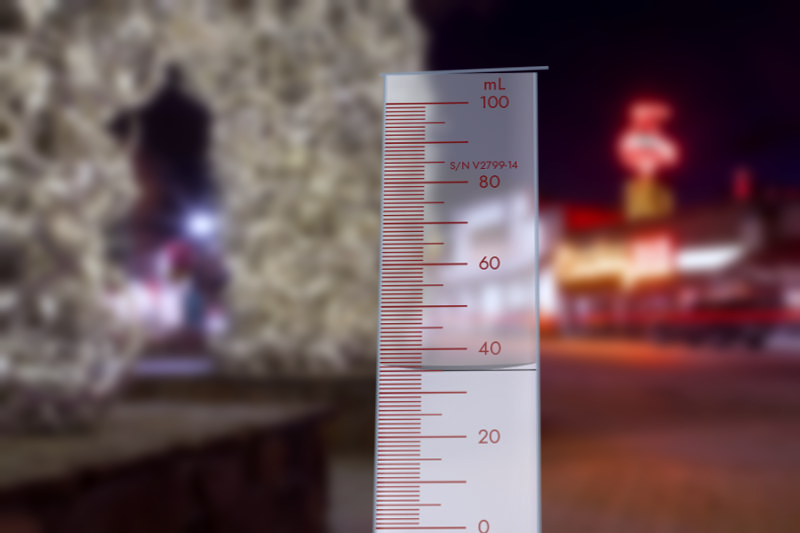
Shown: 35 mL
